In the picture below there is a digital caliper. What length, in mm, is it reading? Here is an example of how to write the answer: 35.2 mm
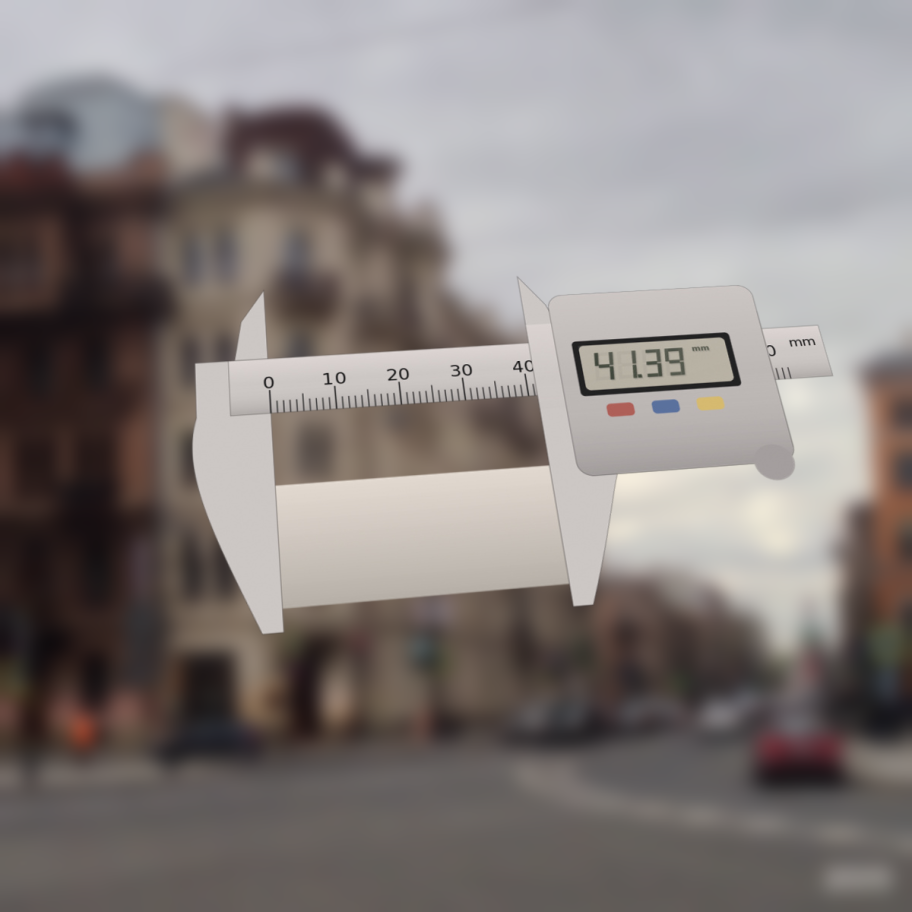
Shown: 41.39 mm
